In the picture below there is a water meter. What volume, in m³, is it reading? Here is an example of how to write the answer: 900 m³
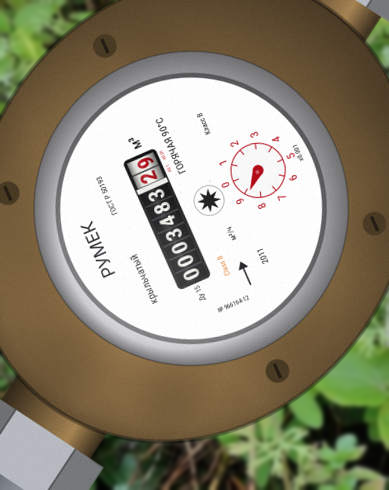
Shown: 3483.288 m³
